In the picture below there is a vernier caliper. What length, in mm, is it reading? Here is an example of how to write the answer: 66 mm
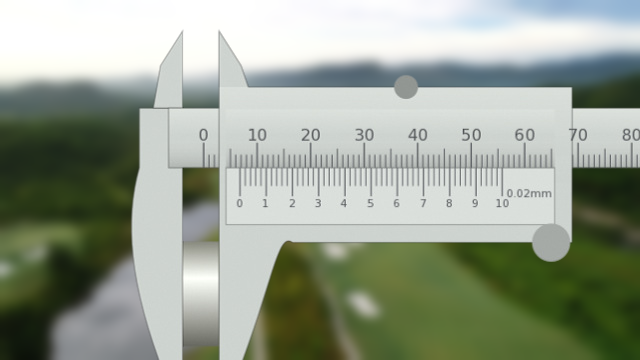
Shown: 6.8 mm
